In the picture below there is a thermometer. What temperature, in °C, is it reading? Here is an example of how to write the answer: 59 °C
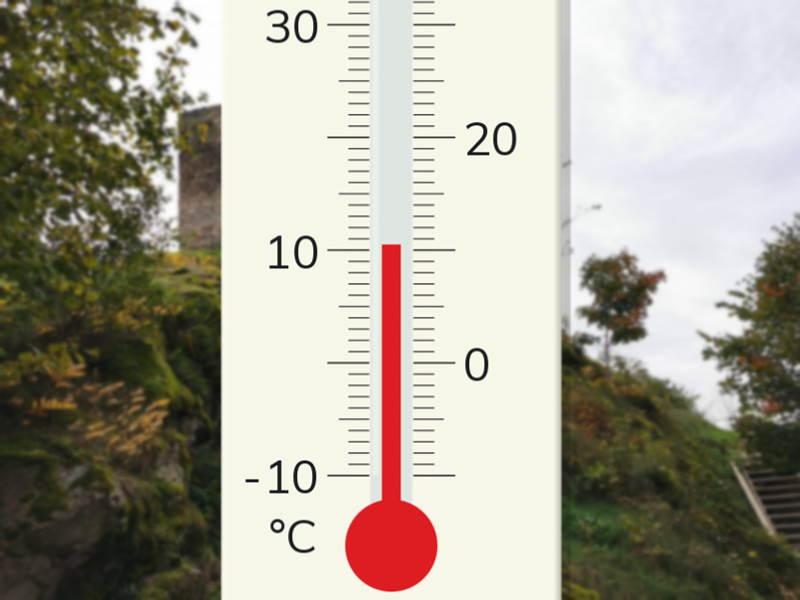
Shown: 10.5 °C
